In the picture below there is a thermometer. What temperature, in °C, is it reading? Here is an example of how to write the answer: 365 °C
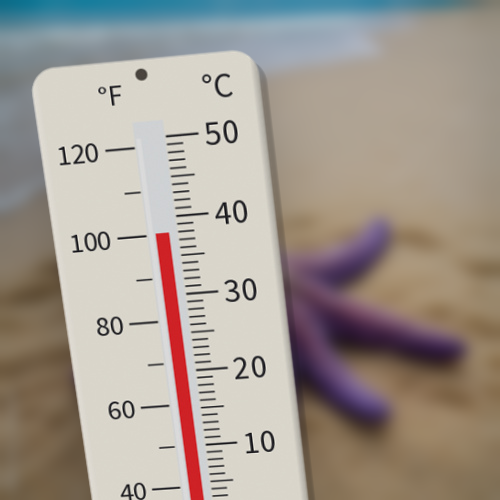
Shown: 38 °C
